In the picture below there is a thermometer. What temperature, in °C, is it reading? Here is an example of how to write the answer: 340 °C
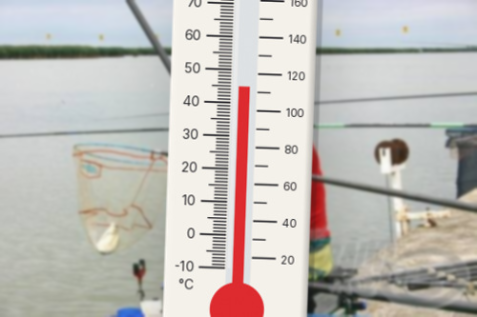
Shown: 45 °C
